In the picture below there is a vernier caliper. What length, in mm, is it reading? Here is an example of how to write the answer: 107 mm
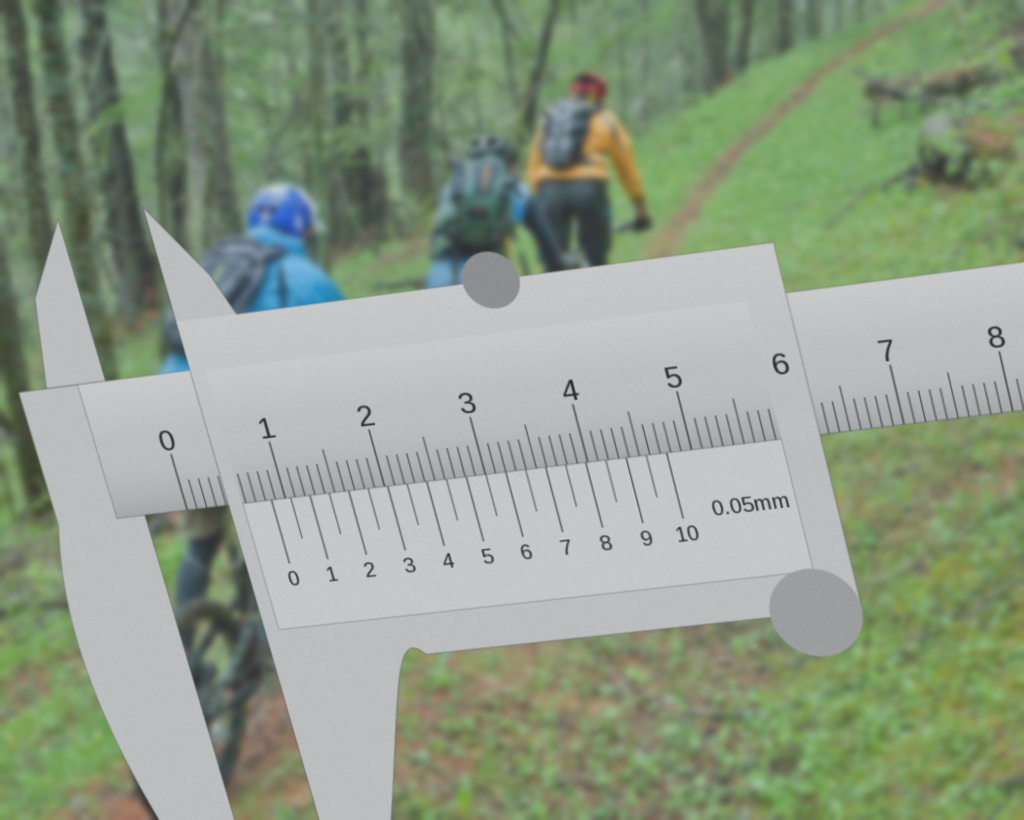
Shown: 8.6 mm
